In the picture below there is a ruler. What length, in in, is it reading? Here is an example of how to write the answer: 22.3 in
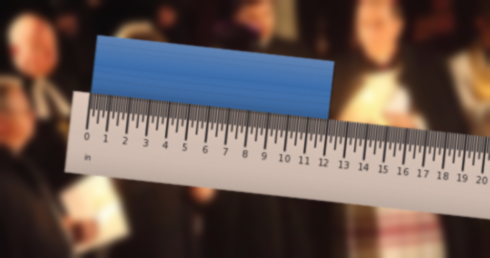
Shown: 12 in
